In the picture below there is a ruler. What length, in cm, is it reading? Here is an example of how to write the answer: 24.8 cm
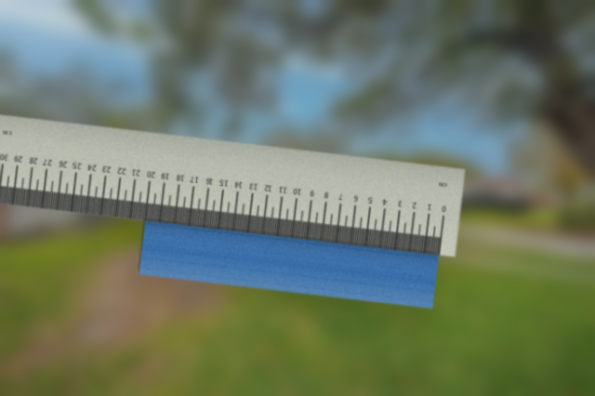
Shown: 20 cm
